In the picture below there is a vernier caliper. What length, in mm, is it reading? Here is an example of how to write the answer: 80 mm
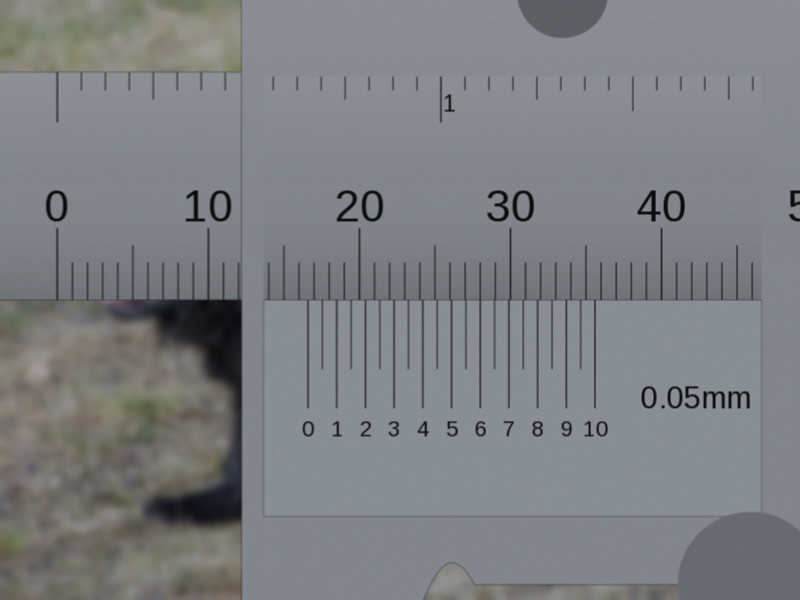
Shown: 16.6 mm
